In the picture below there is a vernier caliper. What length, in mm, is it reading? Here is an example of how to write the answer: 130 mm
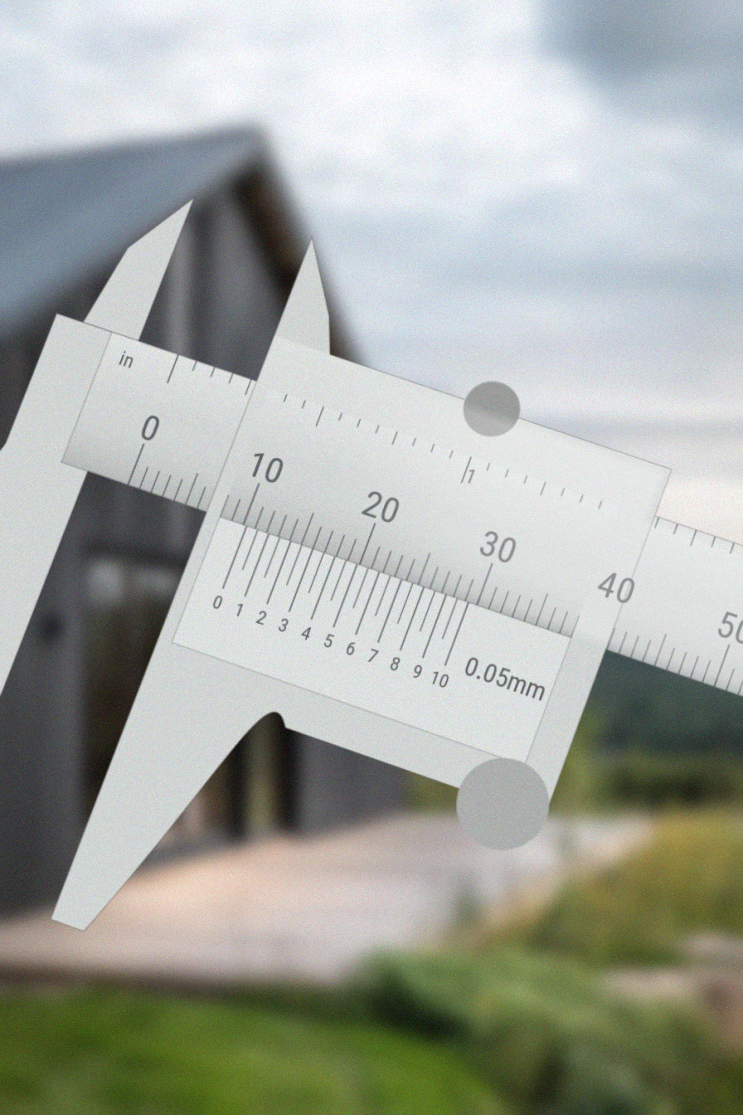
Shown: 10.3 mm
